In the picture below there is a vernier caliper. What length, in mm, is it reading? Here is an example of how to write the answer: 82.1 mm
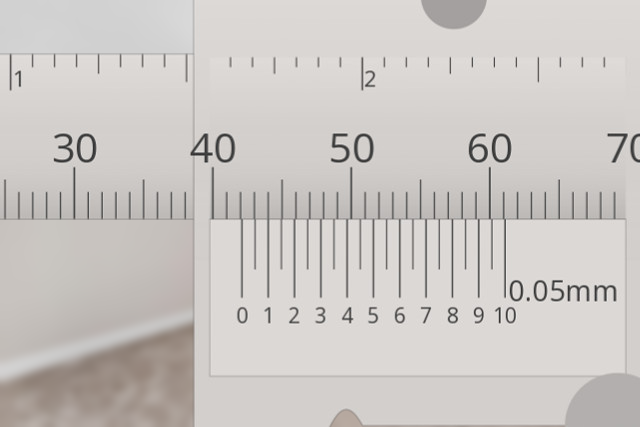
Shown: 42.1 mm
